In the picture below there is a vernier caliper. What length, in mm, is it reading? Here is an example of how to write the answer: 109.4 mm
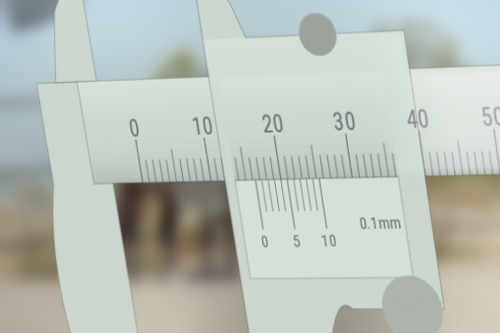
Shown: 16.4 mm
